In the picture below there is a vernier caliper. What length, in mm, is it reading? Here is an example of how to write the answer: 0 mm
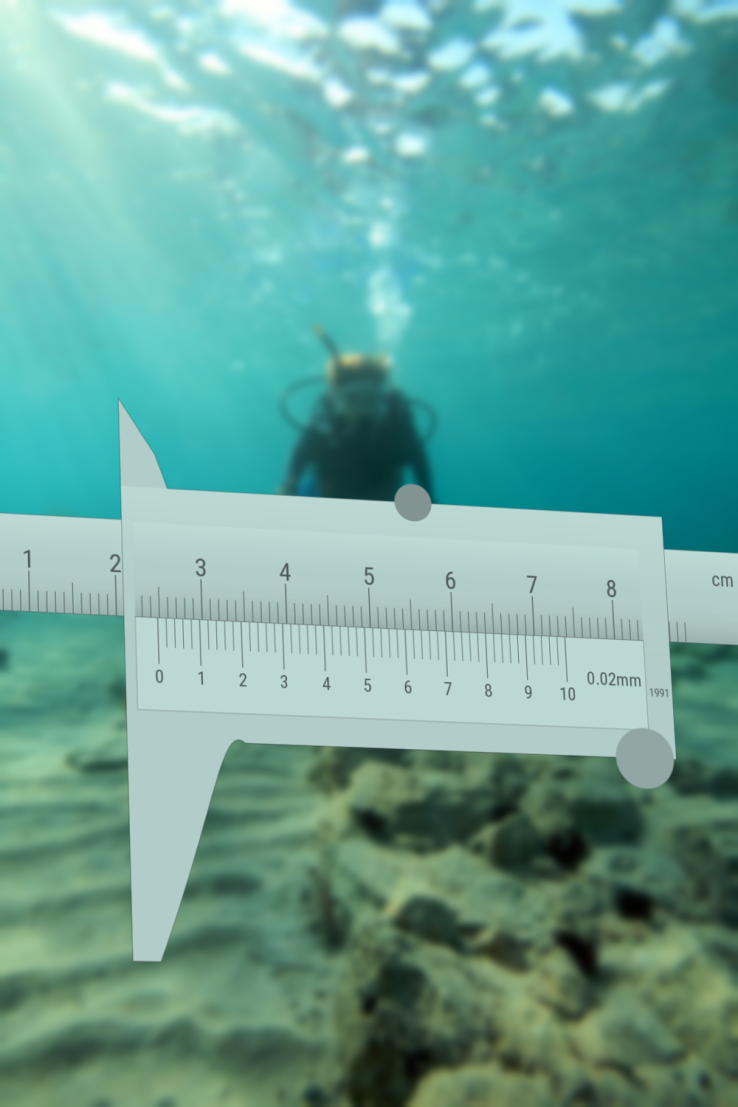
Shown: 24.8 mm
